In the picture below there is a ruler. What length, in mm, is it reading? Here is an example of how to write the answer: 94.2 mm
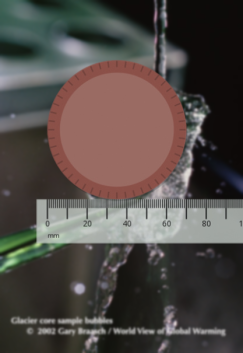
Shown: 70 mm
